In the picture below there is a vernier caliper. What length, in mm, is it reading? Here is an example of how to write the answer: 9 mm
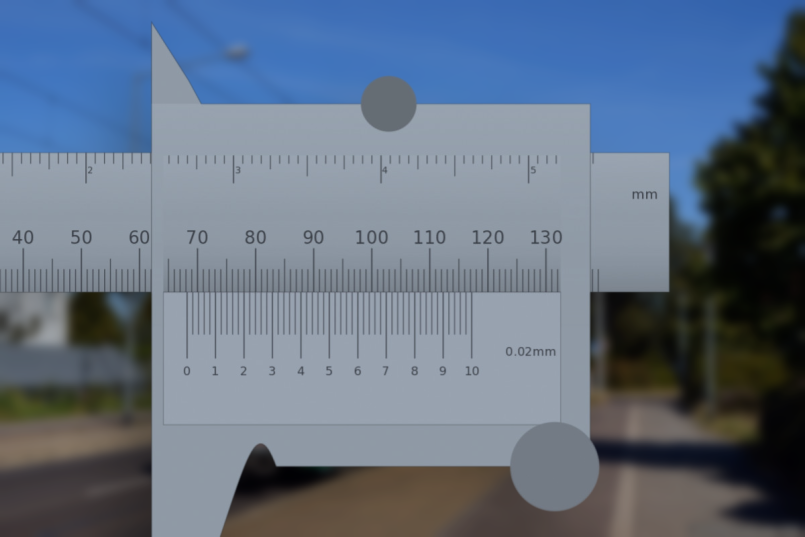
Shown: 68.2 mm
